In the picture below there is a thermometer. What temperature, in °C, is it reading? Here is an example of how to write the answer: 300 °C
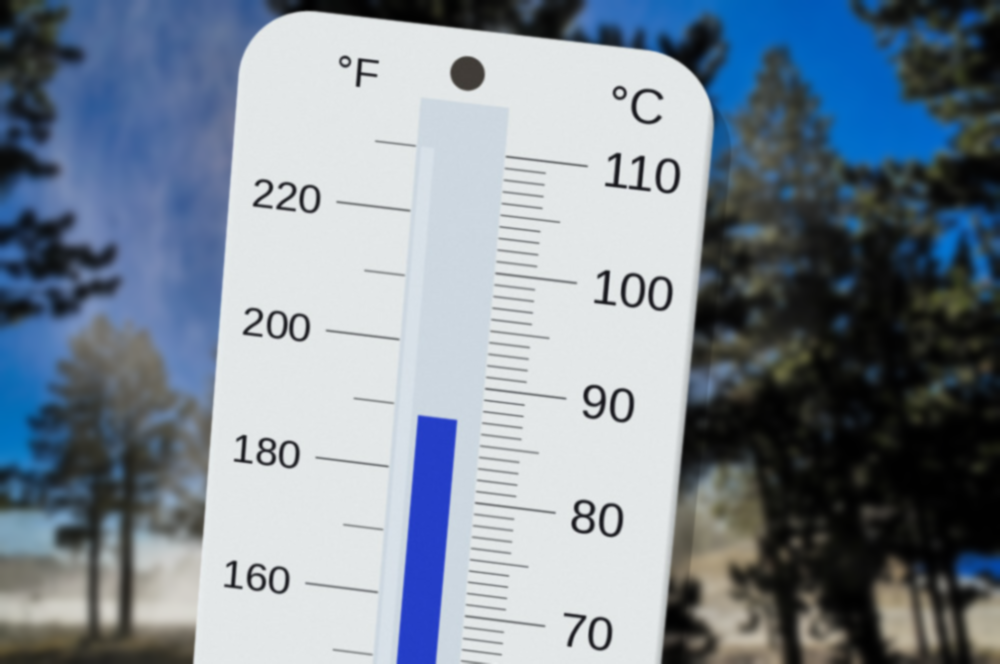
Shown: 87 °C
